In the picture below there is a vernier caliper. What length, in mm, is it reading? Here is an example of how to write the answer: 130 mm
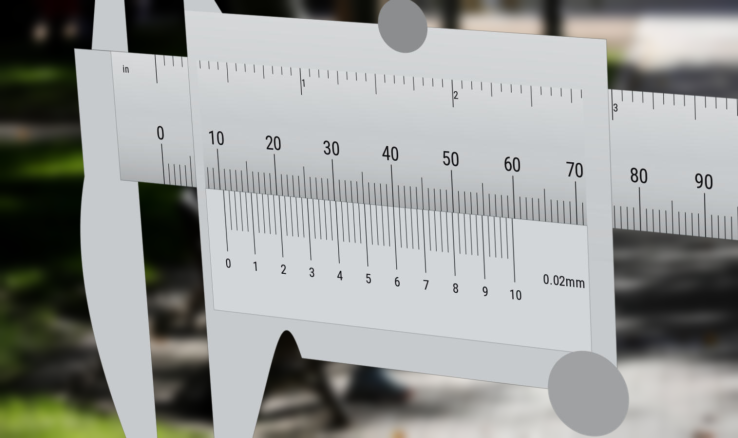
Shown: 10.6 mm
